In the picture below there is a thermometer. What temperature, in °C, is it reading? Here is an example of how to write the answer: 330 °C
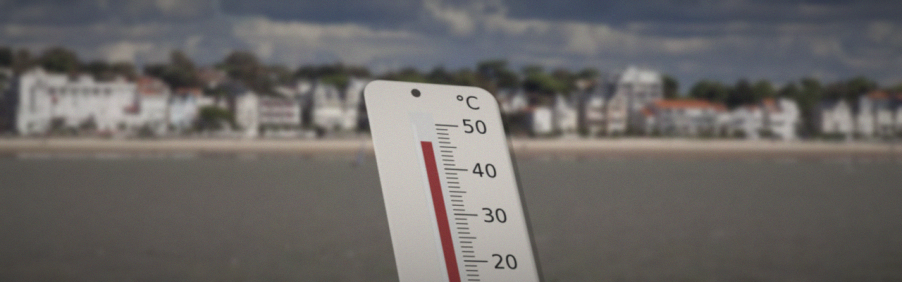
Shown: 46 °C
